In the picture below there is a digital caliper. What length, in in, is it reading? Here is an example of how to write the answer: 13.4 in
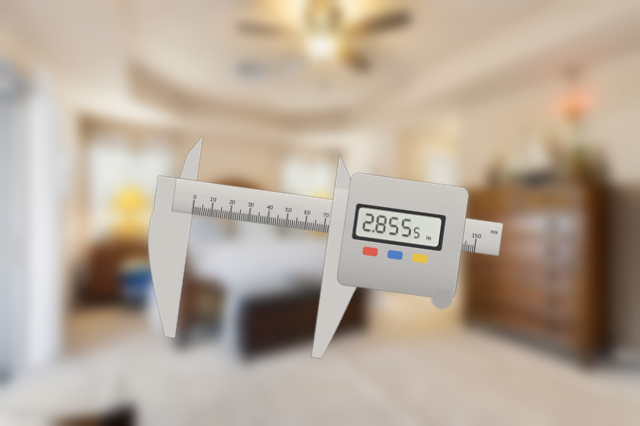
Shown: 2.8555 in
